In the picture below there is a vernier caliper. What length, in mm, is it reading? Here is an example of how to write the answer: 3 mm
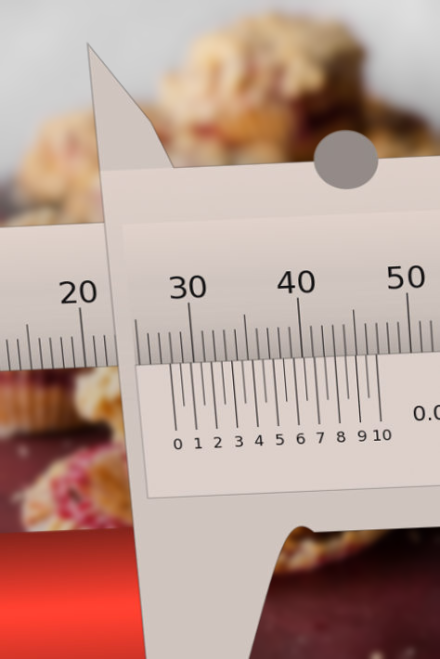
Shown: 27.8 mm
